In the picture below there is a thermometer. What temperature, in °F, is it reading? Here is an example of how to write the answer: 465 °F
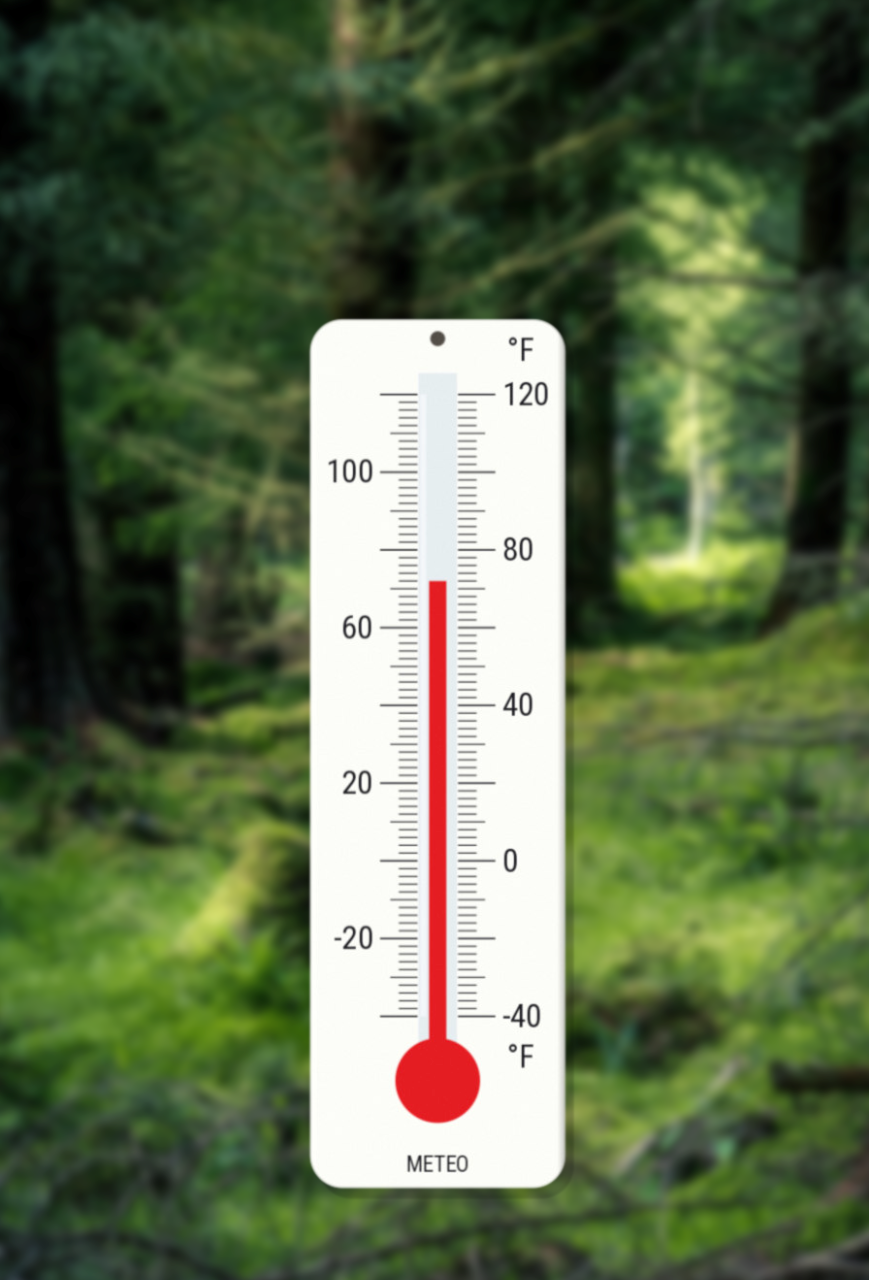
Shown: 72 °F
